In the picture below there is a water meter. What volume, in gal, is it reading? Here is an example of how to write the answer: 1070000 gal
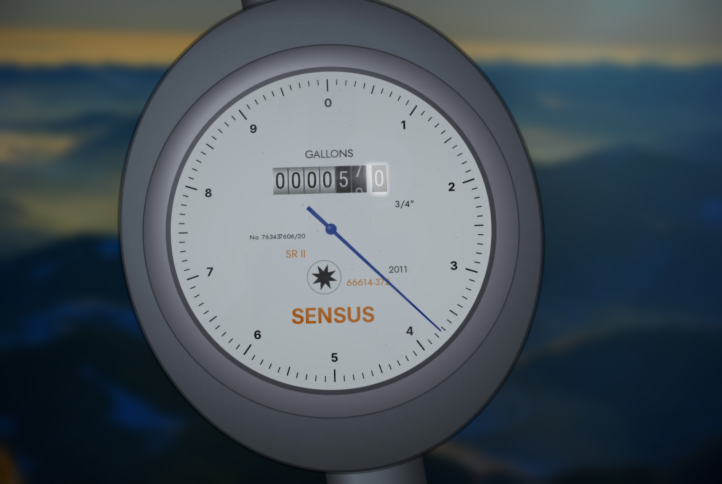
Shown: 573.7 gal
